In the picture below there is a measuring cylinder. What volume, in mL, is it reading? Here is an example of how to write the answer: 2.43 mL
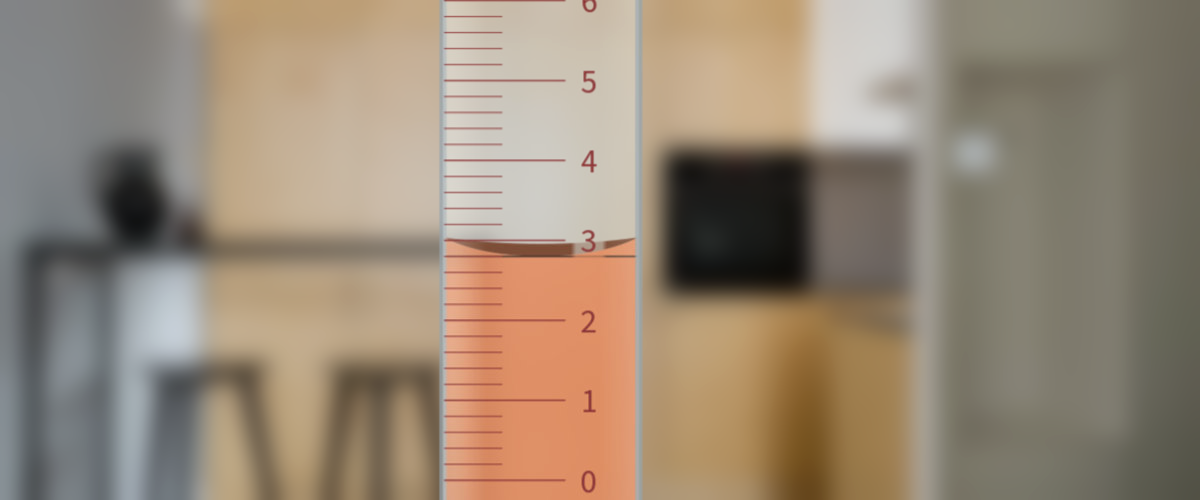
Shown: 2.8 mL
